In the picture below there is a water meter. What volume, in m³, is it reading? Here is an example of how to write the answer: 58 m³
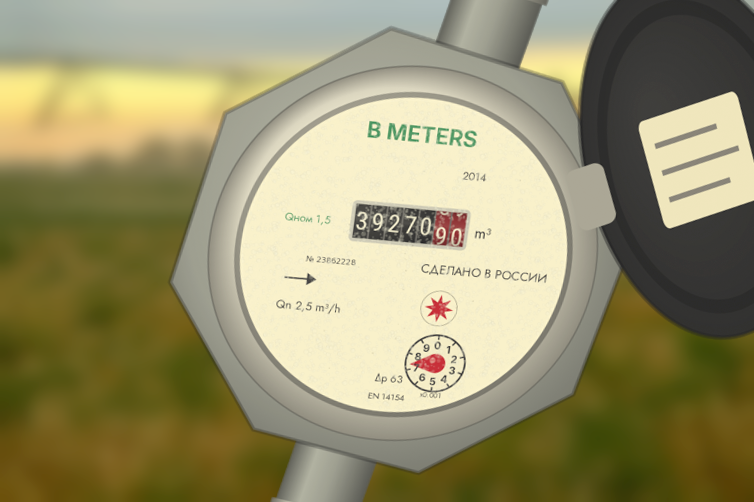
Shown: 39270.897 m³
